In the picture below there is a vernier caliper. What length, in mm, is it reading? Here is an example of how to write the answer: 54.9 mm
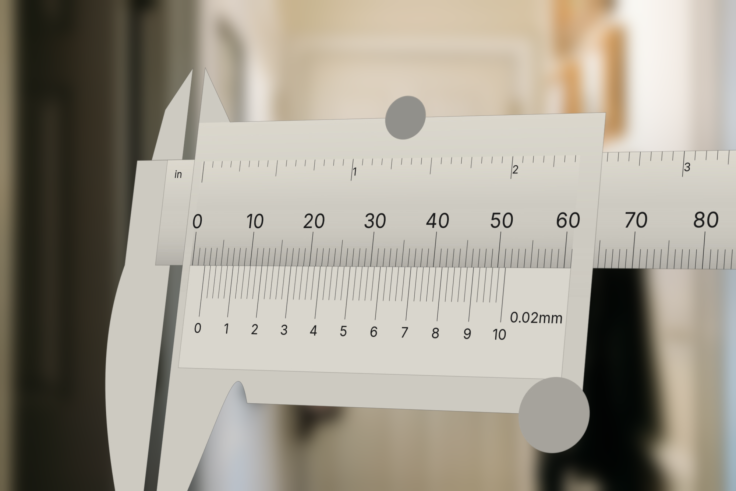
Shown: 2.2 mm
